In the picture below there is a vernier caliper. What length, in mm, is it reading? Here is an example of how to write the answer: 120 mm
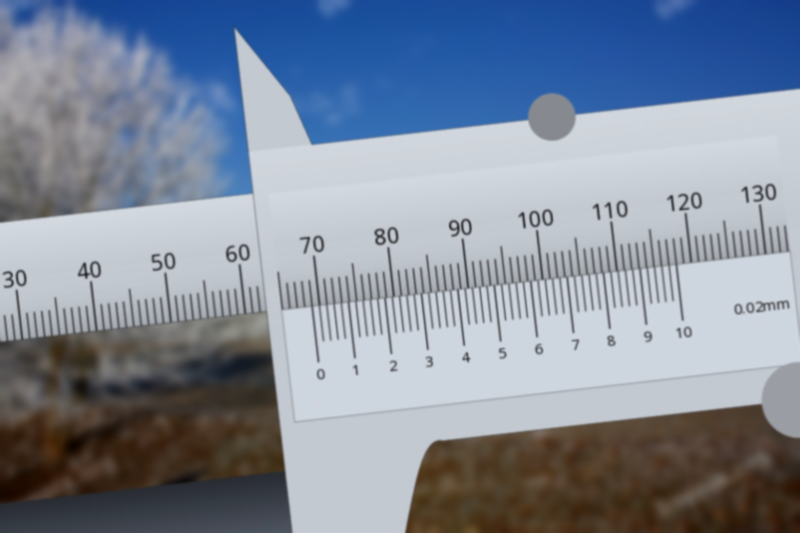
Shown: 69.0 mm
